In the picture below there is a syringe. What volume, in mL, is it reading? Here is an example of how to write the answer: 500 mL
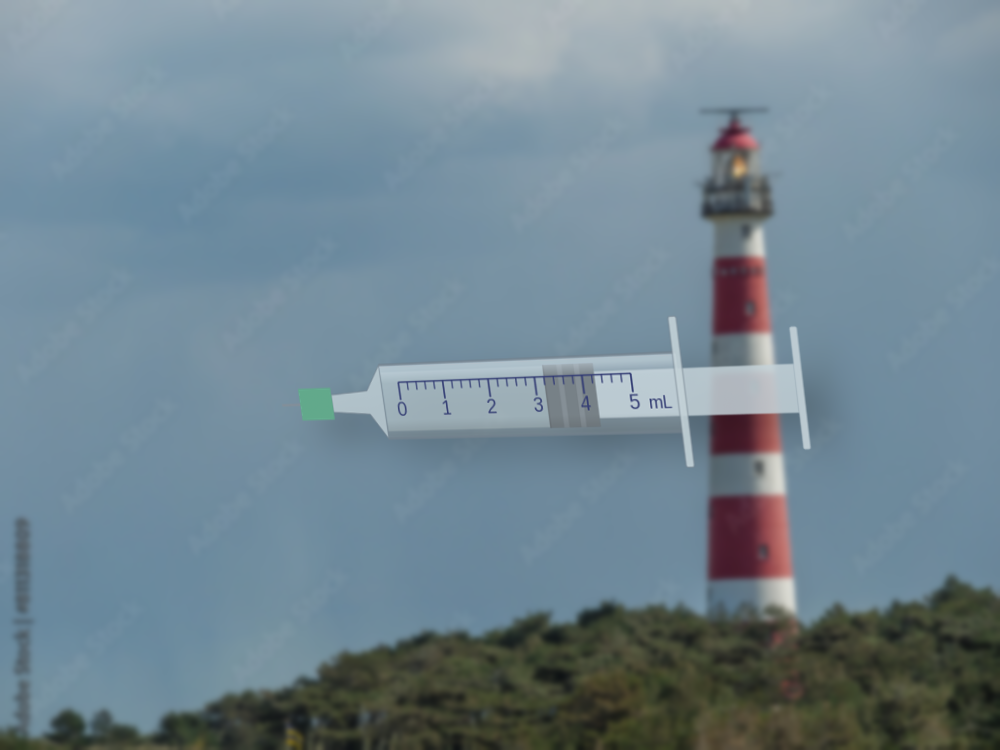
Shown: 3.2 mL
